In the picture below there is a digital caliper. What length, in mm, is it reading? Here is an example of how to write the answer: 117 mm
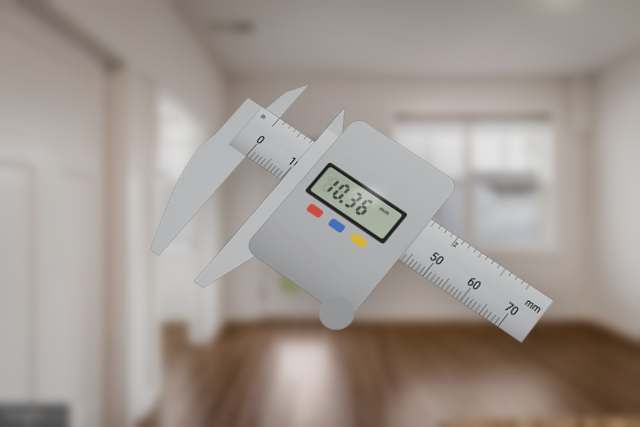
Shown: 10.36 mm
